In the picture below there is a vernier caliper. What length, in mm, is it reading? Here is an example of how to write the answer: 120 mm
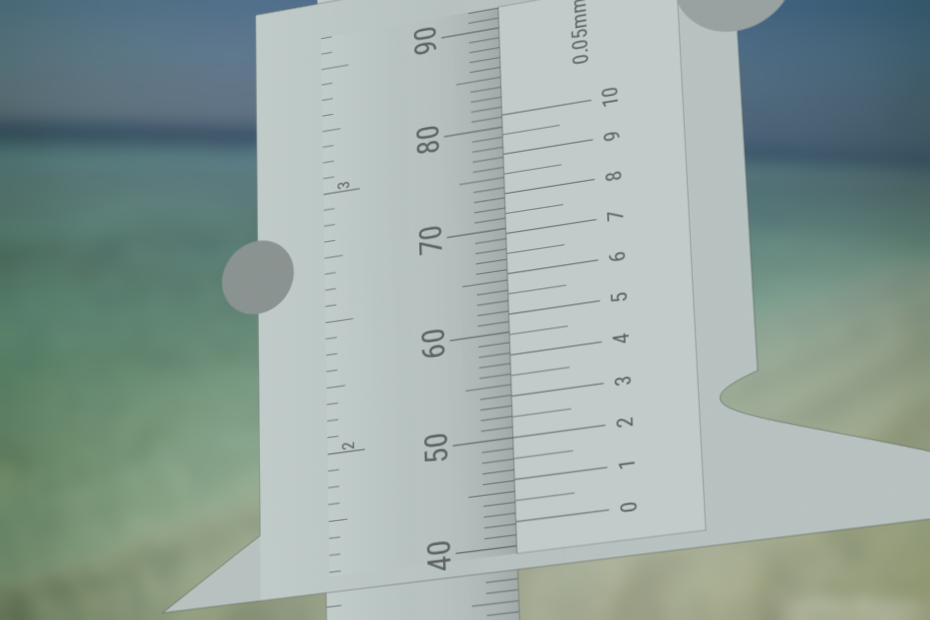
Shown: 42.2 mm
